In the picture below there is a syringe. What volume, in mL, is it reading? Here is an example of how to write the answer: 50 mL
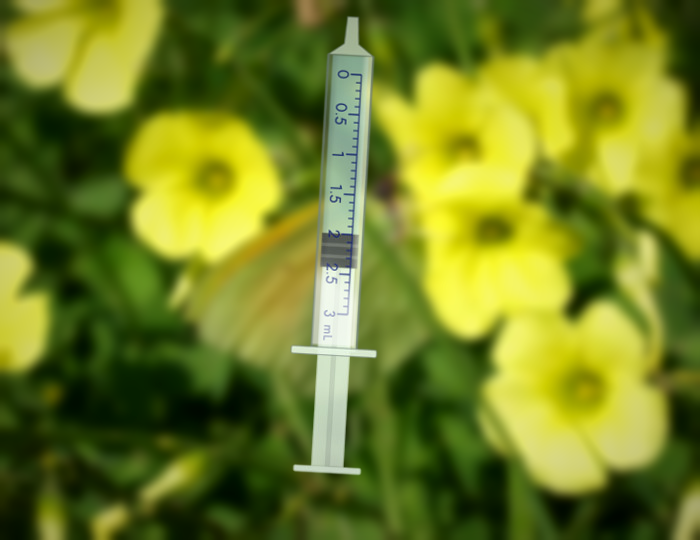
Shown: 2 mL
